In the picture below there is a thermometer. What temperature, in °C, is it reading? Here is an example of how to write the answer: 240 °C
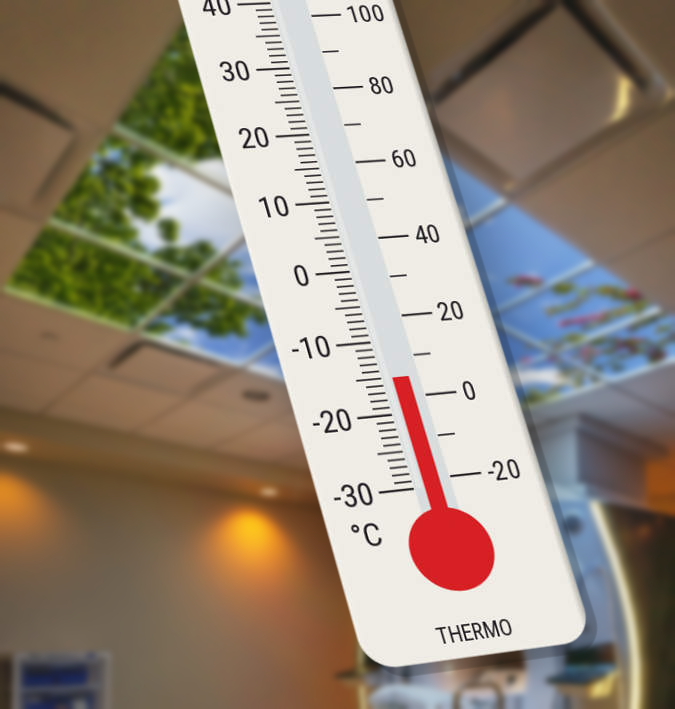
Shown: -15 °C
